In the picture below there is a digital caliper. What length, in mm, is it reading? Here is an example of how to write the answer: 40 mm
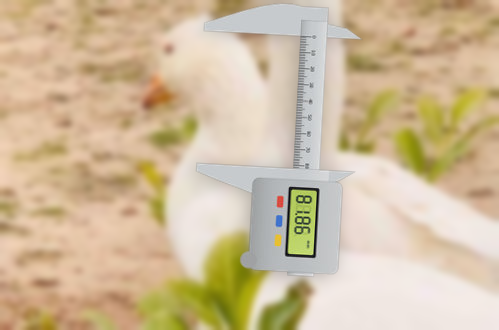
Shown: 81.86 mm
